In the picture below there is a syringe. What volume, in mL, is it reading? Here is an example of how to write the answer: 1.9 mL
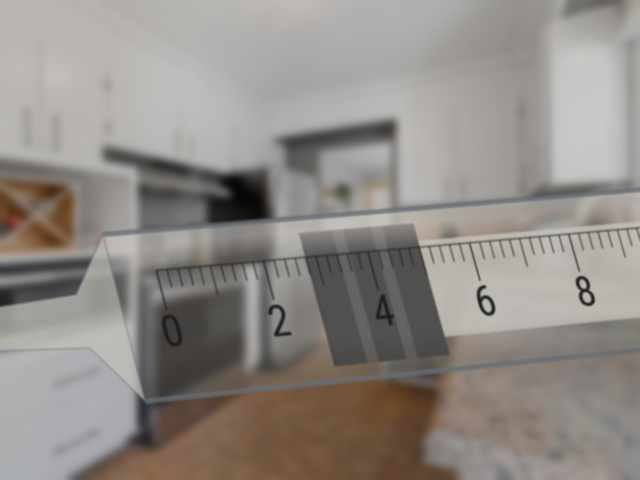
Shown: 2.8 mL
